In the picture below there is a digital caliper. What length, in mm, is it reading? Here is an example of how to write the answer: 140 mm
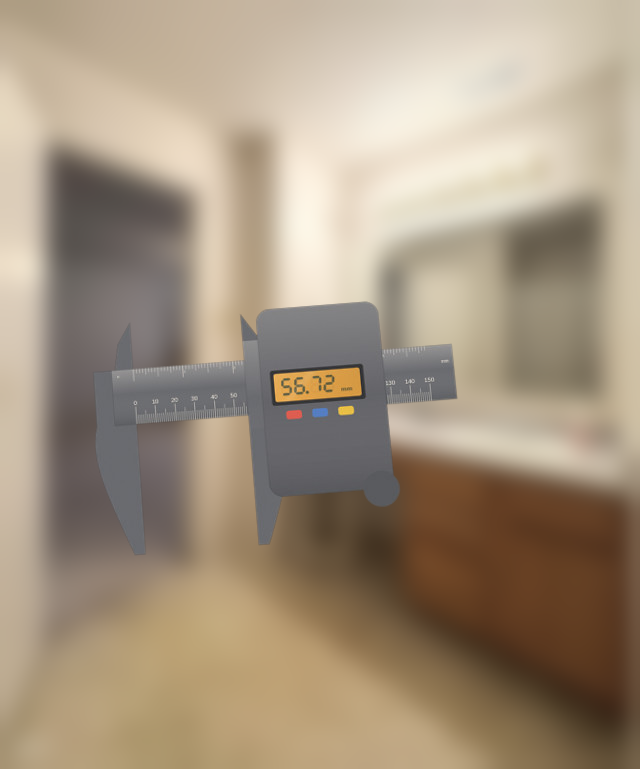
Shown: 56.72 mm
